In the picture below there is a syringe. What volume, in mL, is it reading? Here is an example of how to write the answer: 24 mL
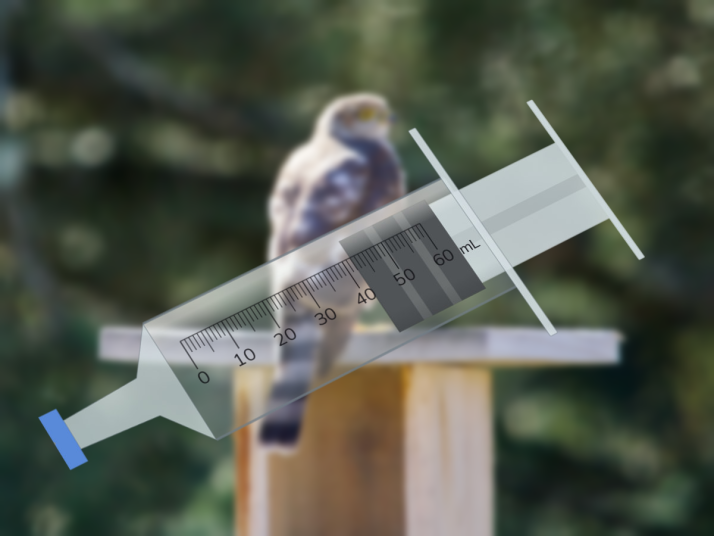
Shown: 42 mL
